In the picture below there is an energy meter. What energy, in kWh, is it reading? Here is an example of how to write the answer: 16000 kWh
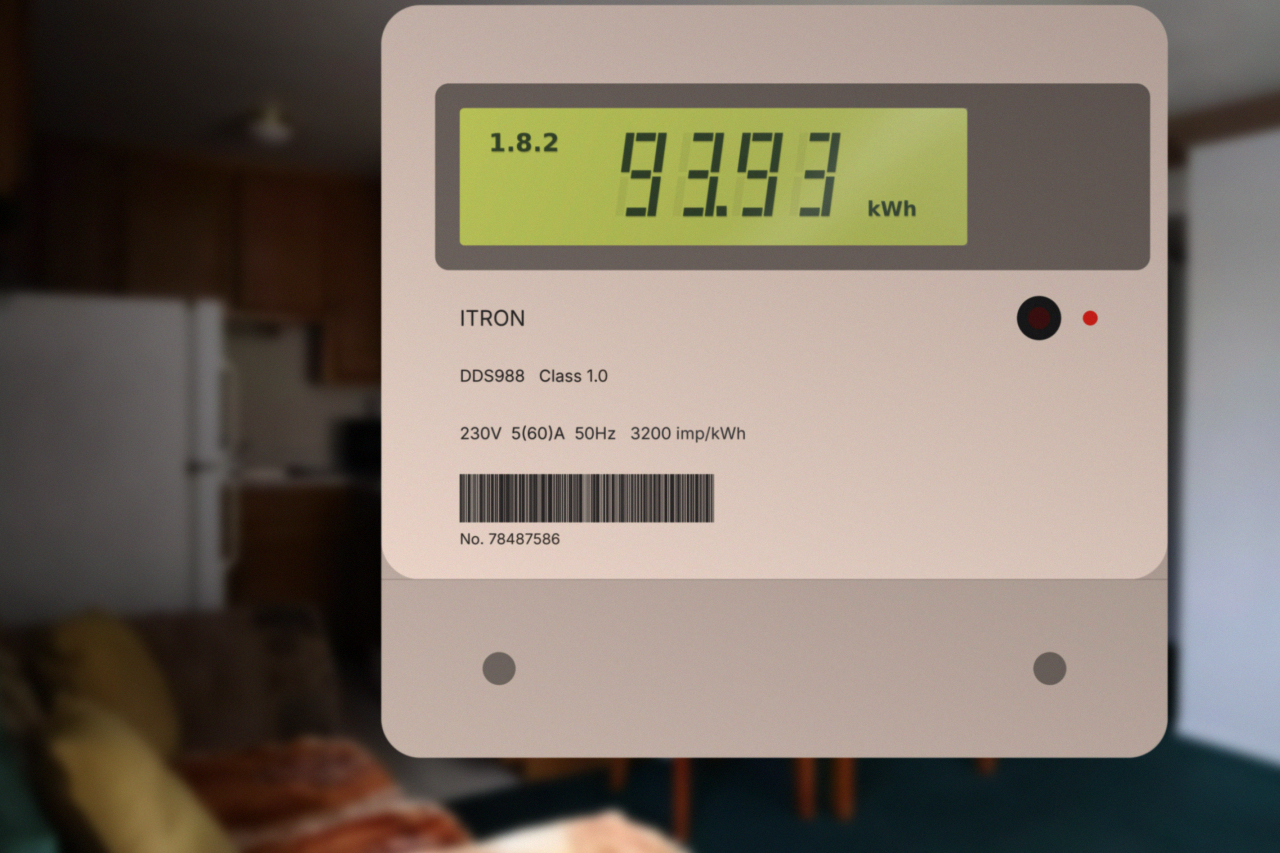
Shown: 93.93 kWh
